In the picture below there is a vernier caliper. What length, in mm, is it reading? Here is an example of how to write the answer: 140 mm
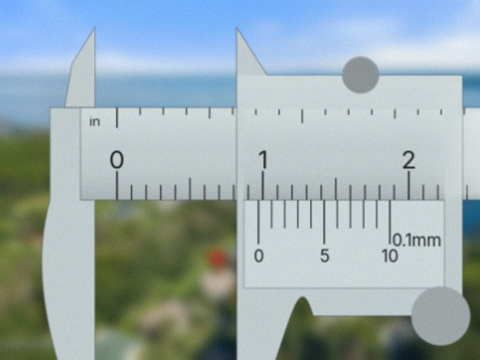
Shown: 9.7 mm
